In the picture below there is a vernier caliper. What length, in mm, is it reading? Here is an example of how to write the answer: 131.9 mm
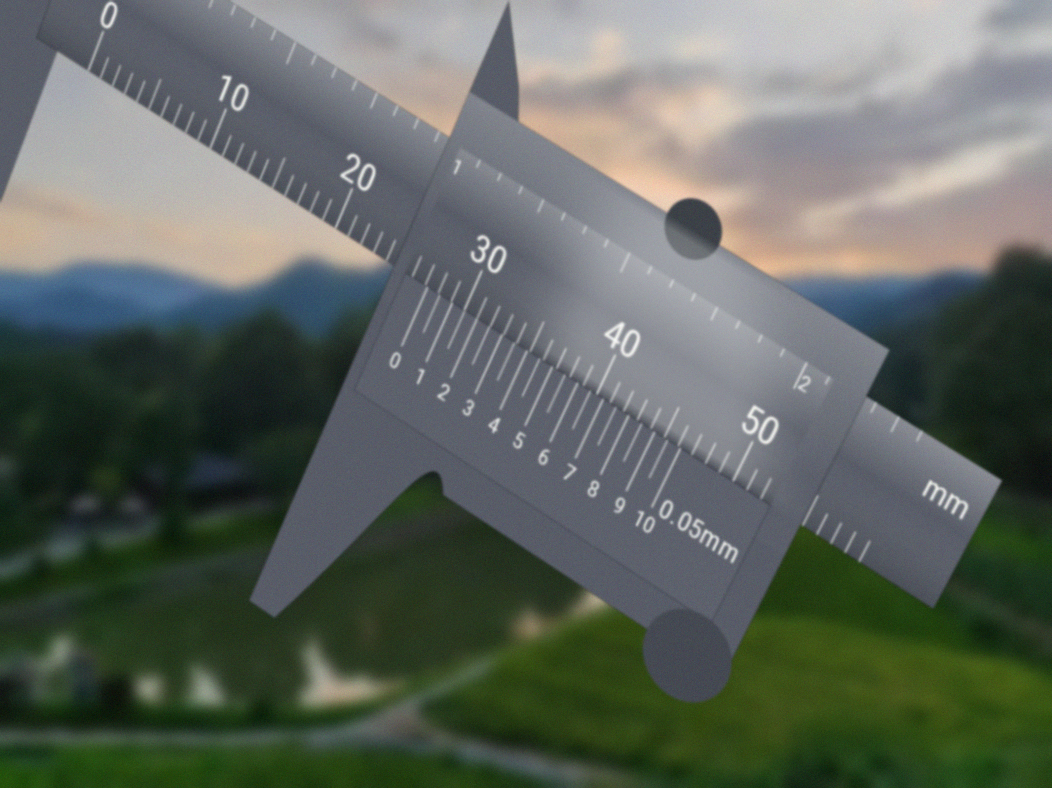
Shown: 27.2 mm
